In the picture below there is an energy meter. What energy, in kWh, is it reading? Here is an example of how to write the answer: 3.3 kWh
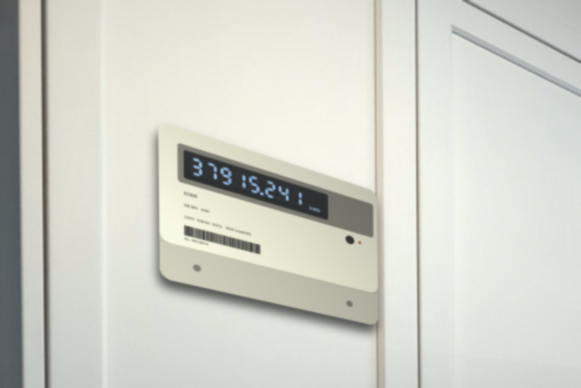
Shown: 37915.241 kWh
